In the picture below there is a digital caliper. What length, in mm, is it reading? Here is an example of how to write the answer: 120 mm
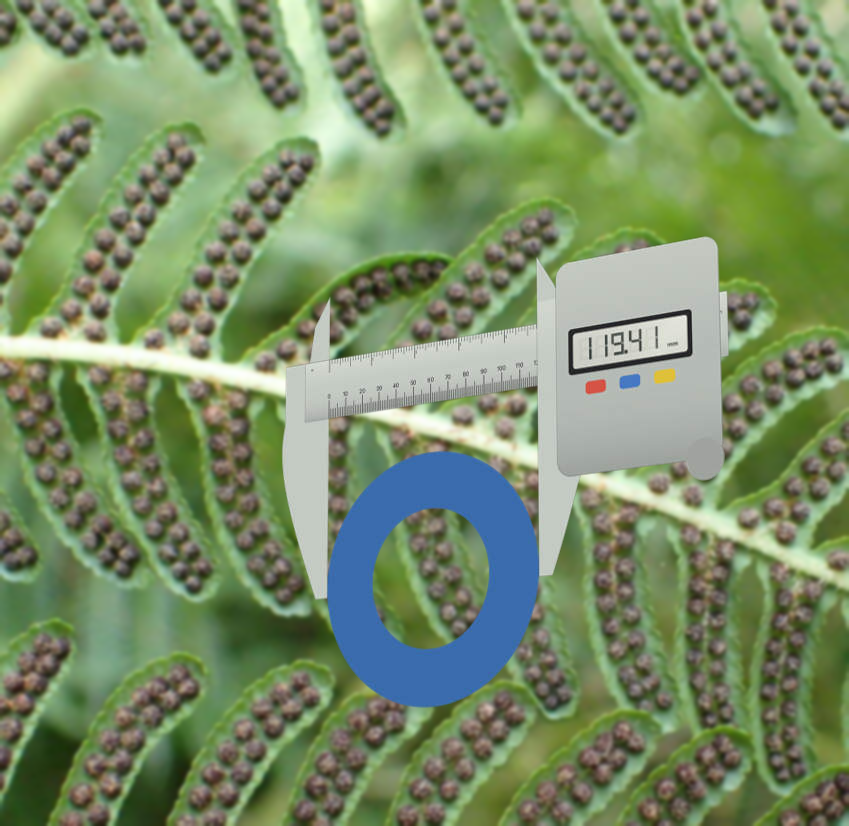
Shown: 119.41 mm
